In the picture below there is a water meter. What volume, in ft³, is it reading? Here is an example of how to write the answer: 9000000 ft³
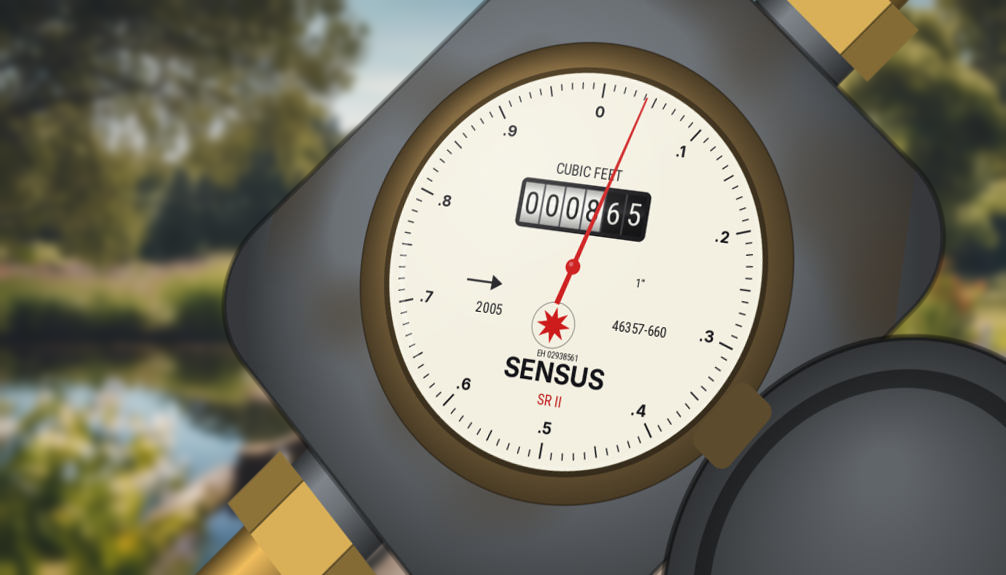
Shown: 865.04 ft³
